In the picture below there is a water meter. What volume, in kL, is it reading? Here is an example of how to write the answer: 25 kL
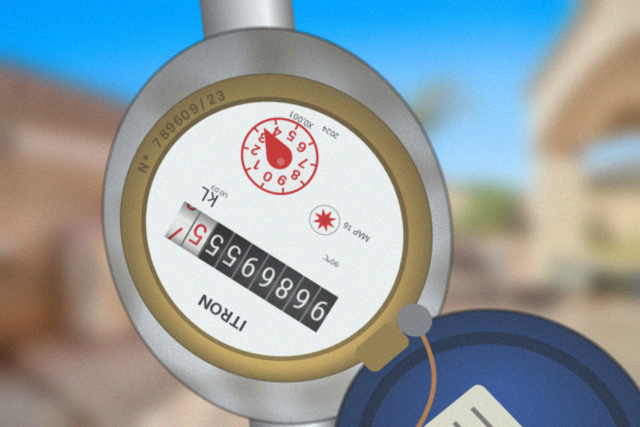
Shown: 9686955.573 kL
